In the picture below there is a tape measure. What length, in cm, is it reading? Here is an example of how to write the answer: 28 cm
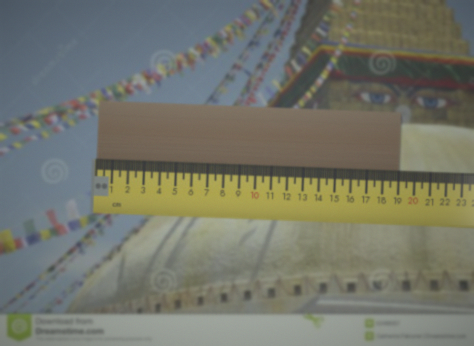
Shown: 19 cm
